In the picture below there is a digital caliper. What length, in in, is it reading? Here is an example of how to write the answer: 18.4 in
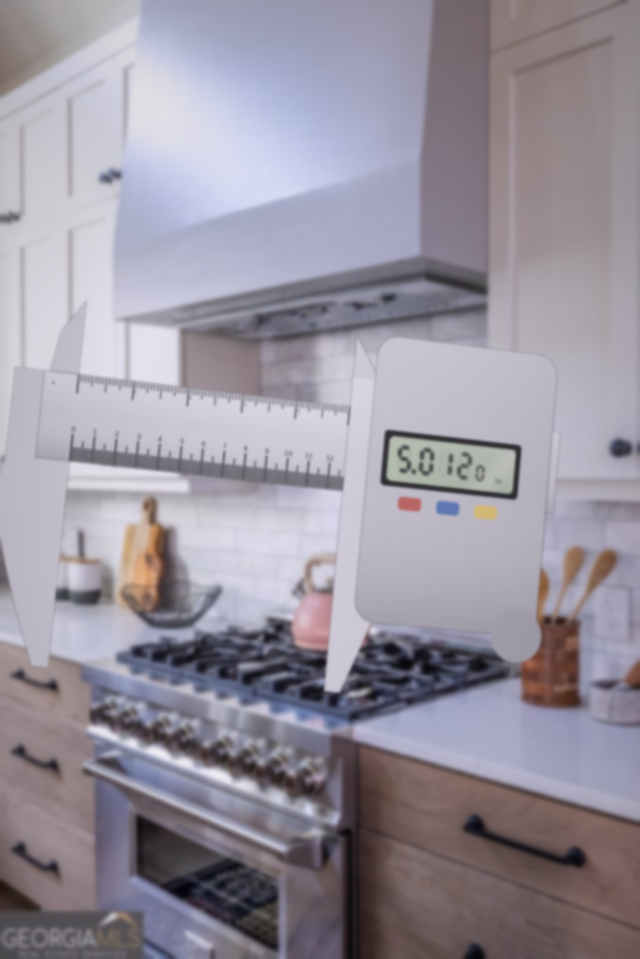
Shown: 5.0120 in
